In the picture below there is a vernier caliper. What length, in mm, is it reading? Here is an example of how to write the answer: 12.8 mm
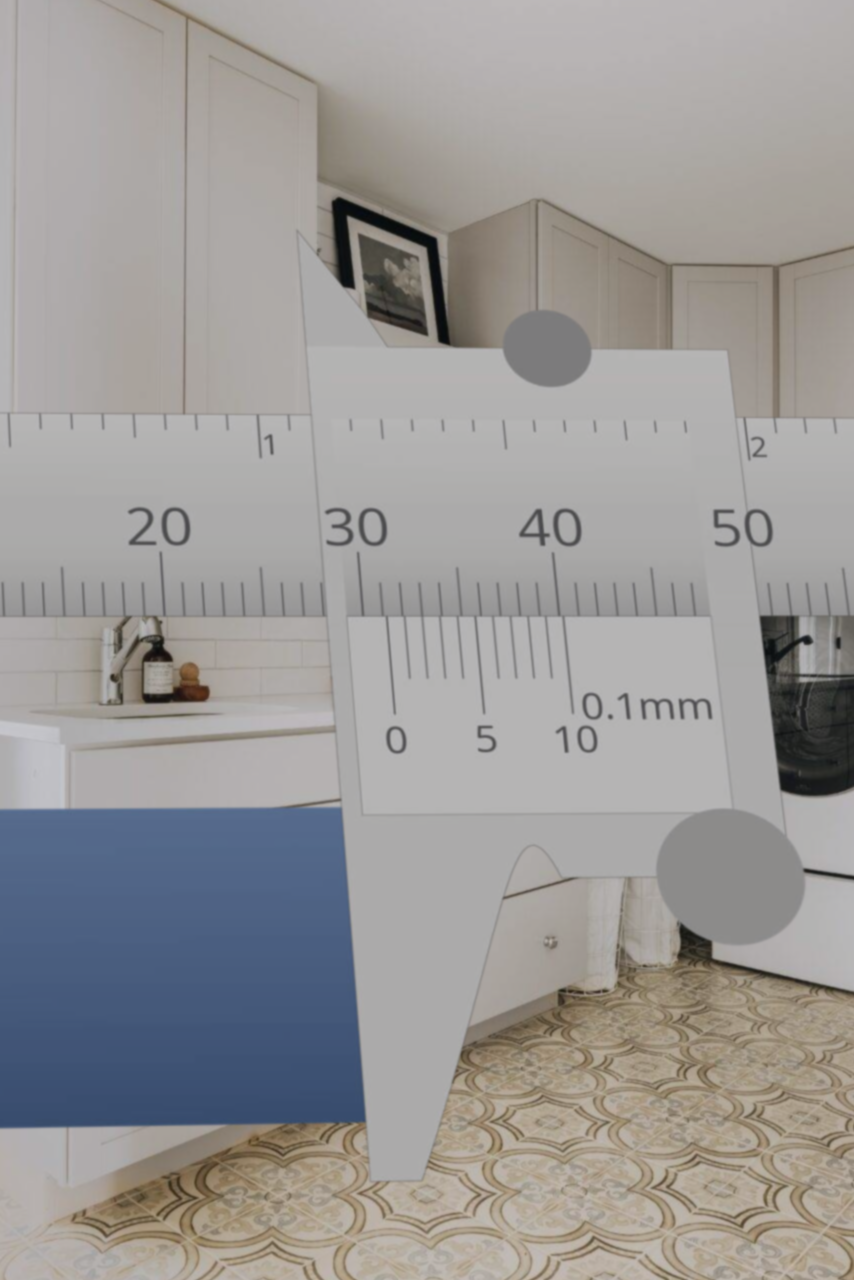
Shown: 31.2 mm
